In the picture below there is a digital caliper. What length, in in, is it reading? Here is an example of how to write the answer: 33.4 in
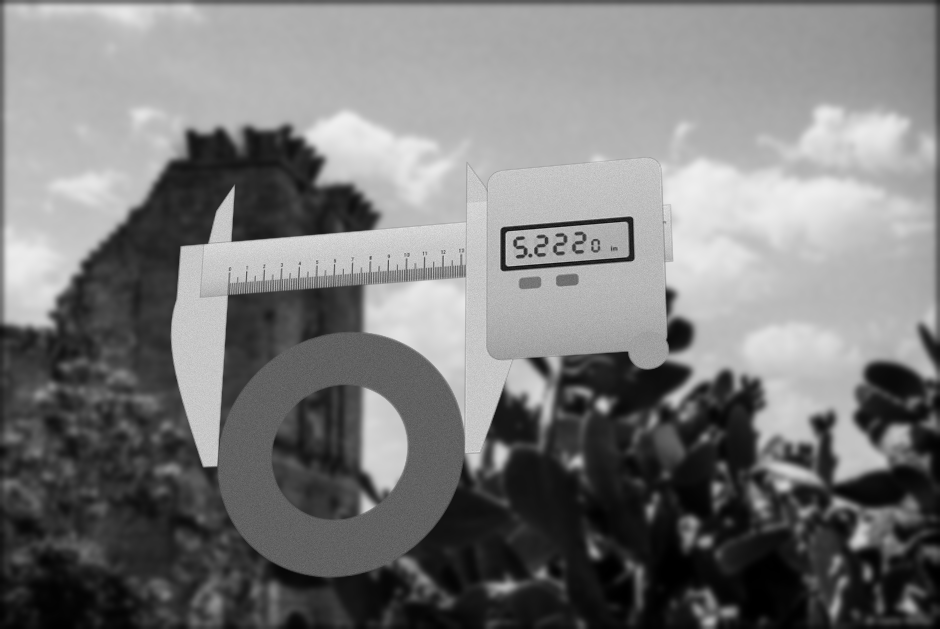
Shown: 5.2220 in
